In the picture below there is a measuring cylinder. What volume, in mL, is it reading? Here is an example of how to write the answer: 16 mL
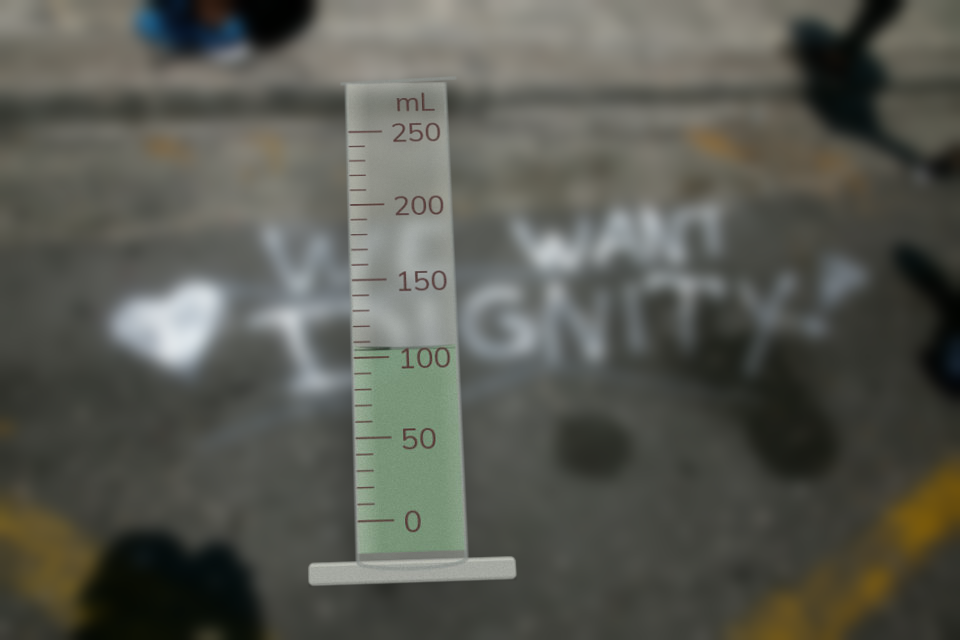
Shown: 105 mL
